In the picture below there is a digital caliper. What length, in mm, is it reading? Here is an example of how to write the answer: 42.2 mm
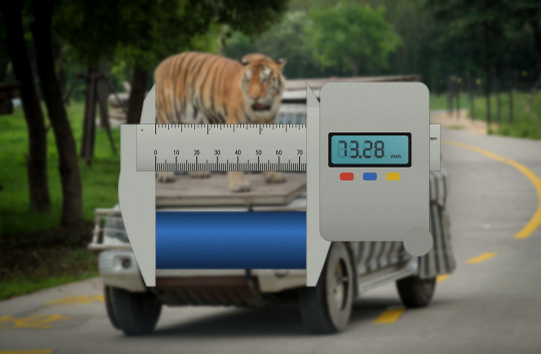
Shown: 73.28 mm
